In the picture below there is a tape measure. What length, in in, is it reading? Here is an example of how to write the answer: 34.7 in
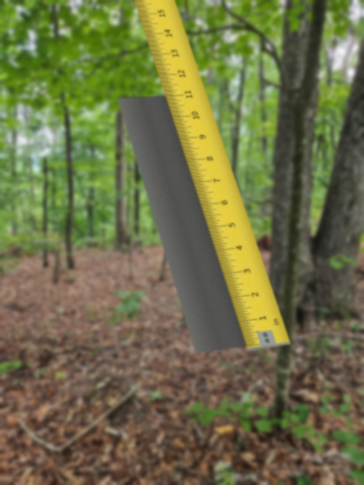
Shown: 11 in
